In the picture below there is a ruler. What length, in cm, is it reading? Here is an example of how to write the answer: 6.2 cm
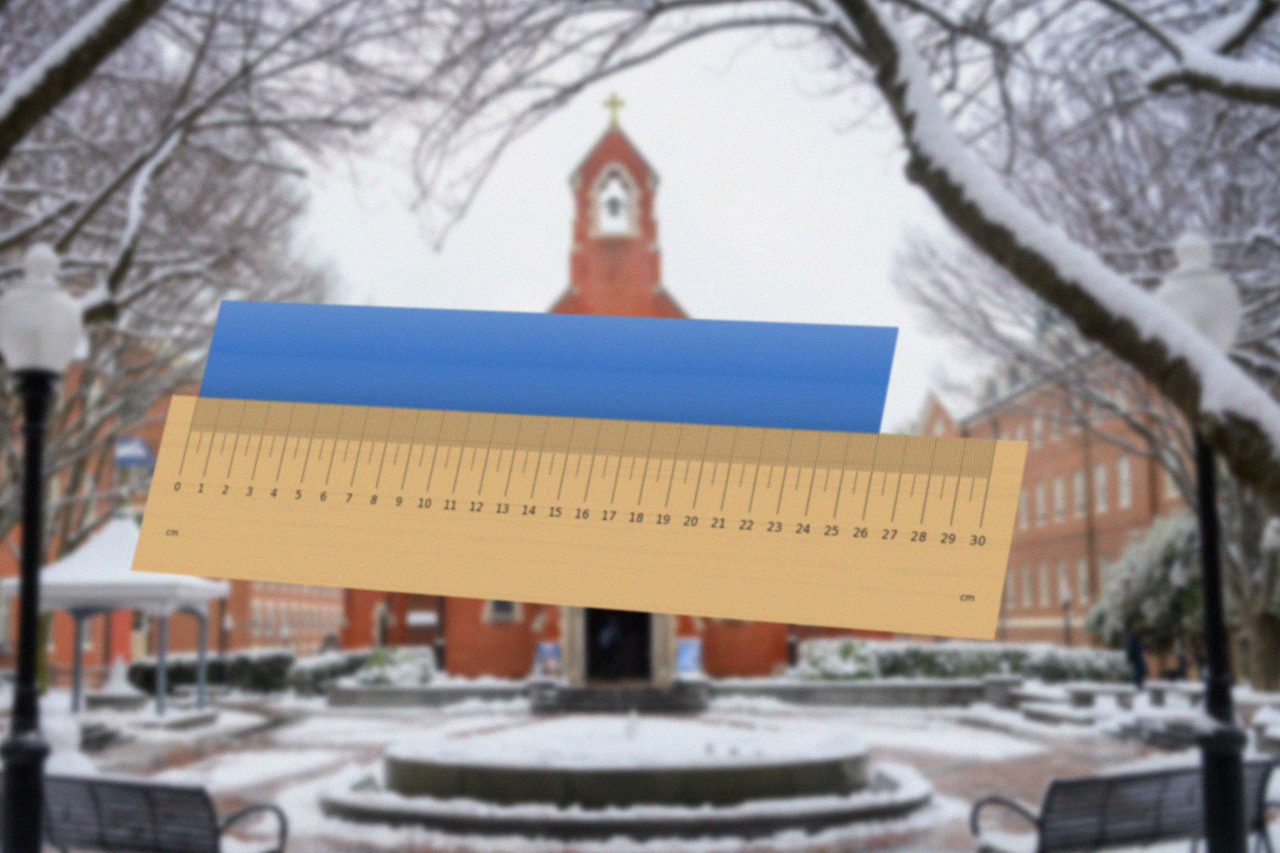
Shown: 26 cm
